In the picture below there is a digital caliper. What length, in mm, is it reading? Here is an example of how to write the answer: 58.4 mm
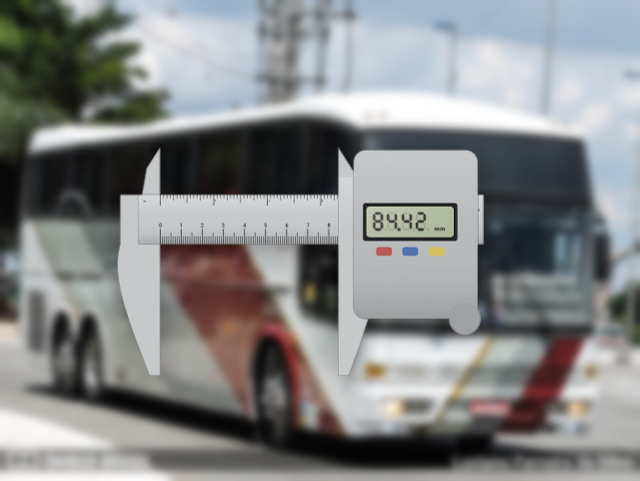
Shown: 84.42 mm
